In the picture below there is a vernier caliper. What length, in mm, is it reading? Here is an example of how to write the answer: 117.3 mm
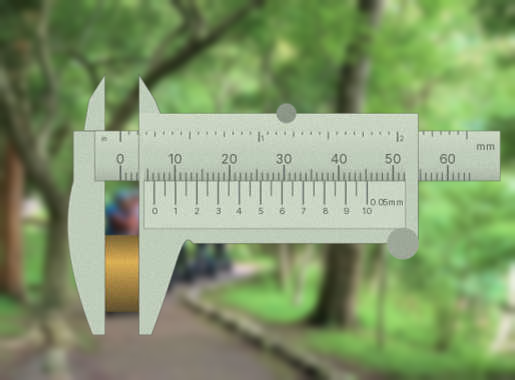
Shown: 6.2 mm
